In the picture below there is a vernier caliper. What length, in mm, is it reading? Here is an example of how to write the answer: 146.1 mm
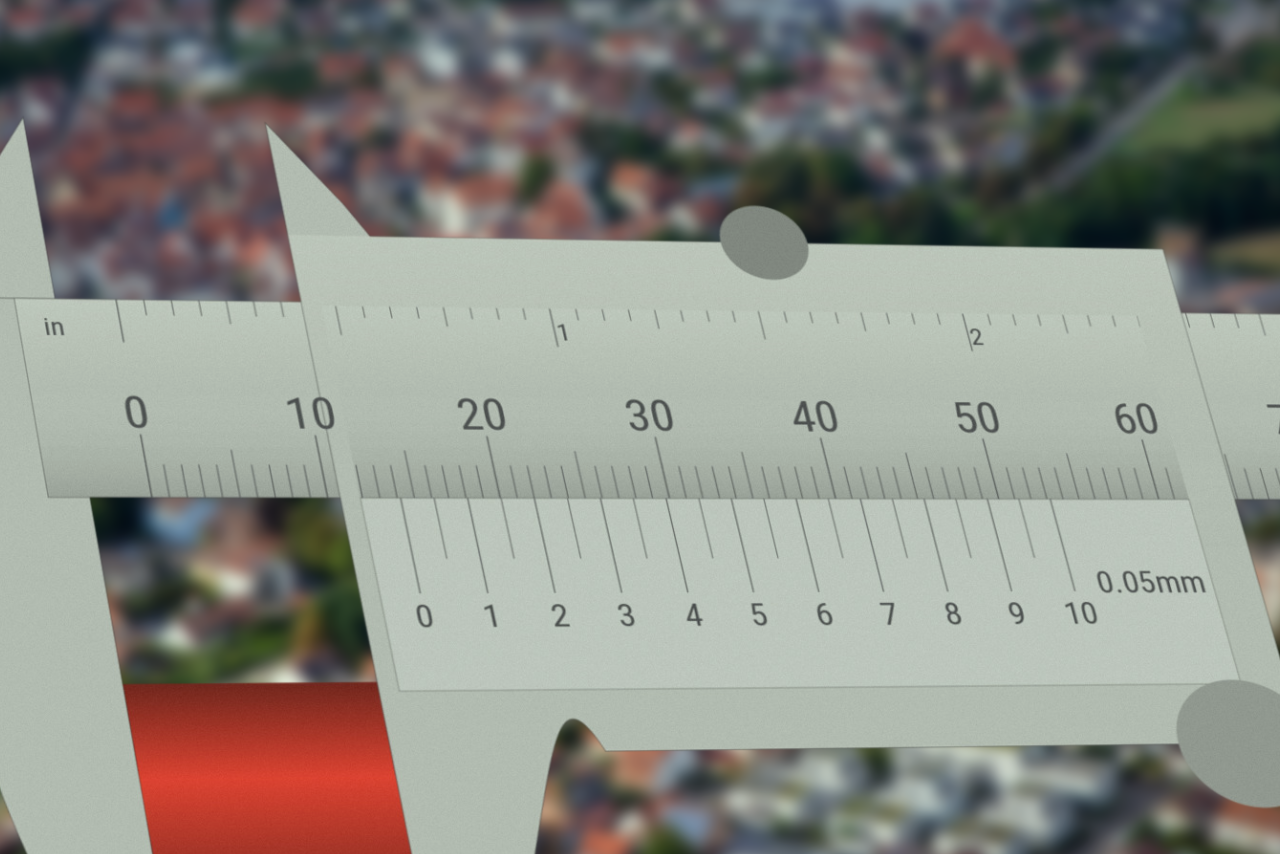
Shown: 14.2 mm
